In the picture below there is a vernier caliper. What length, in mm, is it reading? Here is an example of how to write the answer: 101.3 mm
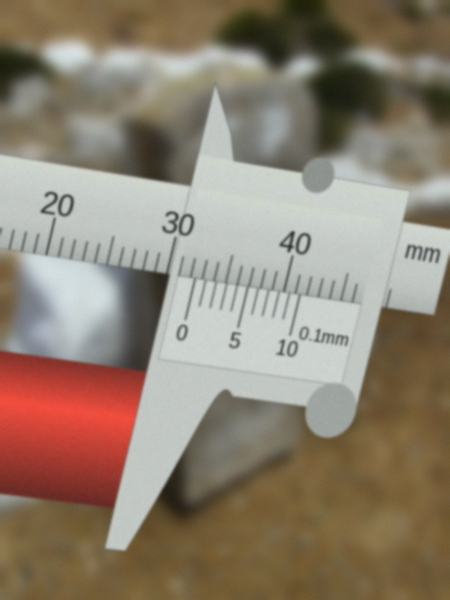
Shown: 32.4 mm
